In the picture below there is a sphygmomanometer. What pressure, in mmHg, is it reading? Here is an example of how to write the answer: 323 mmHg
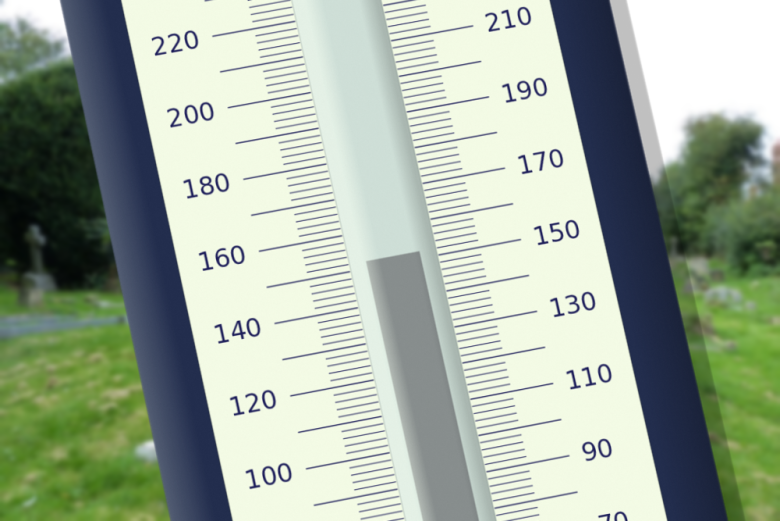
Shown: 152 mmHg
